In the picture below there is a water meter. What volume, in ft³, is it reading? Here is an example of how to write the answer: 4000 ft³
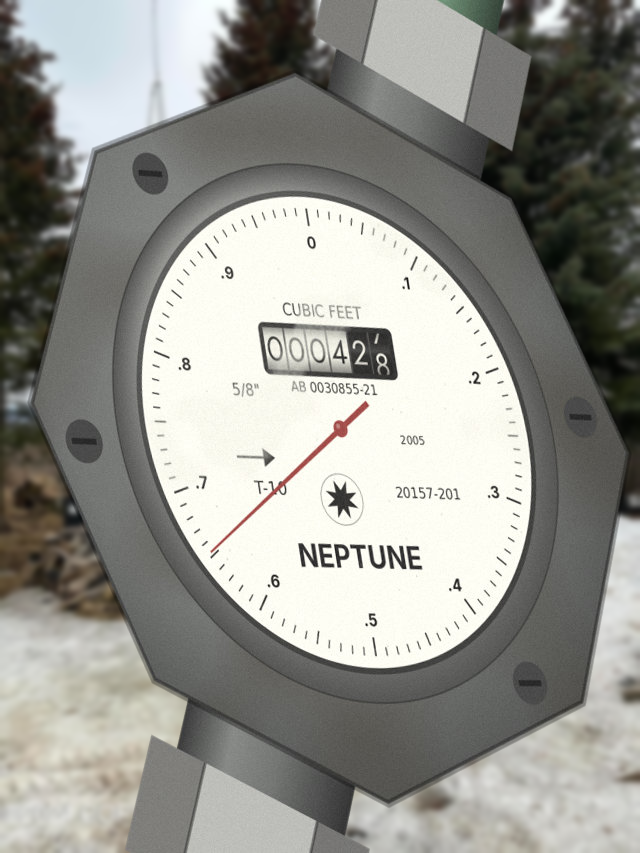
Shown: 427.65 ft³
